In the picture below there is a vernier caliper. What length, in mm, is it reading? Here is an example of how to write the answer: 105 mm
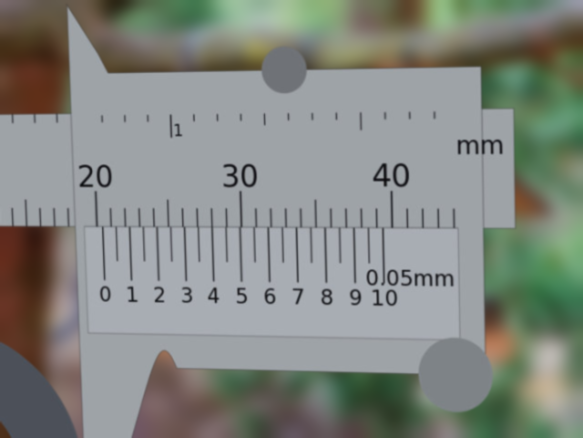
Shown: 20.4 mm
